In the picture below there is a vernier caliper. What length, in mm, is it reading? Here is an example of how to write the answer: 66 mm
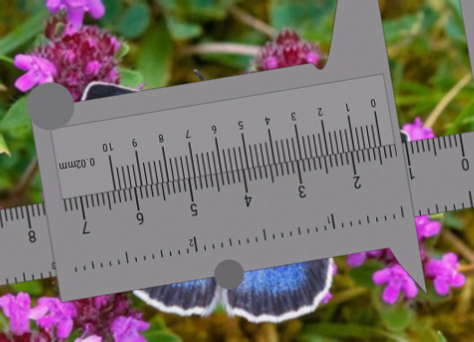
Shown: 14.6 mm
